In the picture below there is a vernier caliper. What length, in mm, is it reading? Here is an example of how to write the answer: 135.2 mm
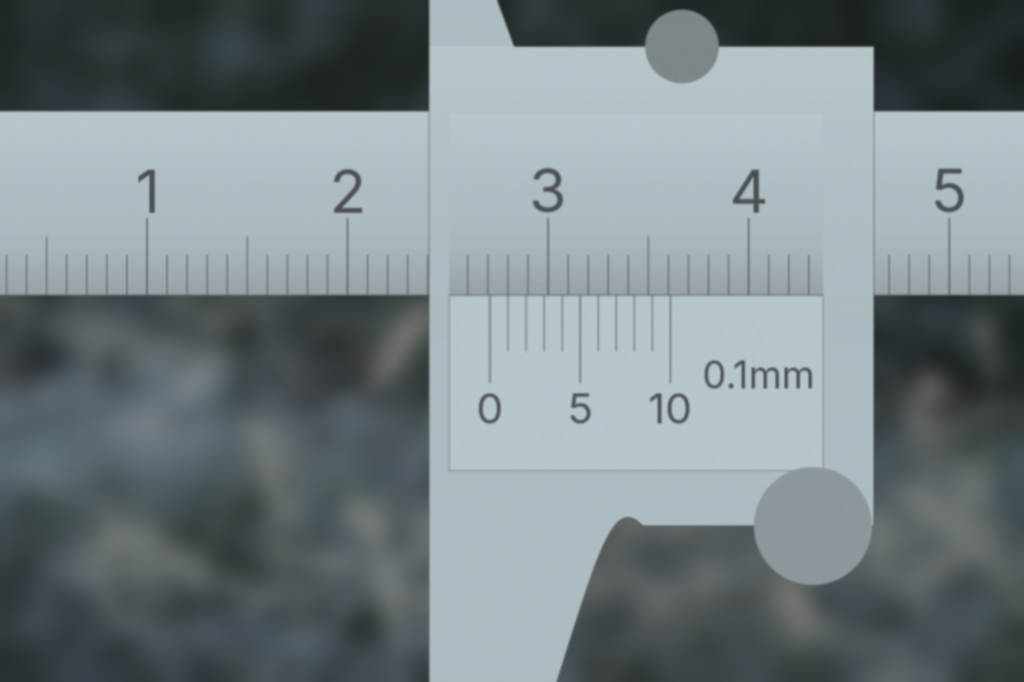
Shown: 27.1 mm
